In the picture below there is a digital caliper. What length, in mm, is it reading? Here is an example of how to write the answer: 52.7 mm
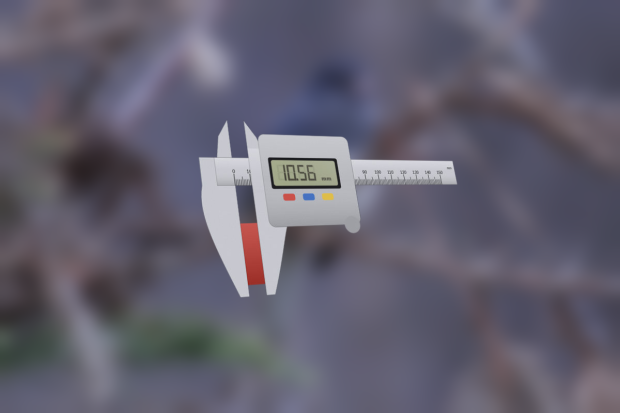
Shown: 10.56 mm
